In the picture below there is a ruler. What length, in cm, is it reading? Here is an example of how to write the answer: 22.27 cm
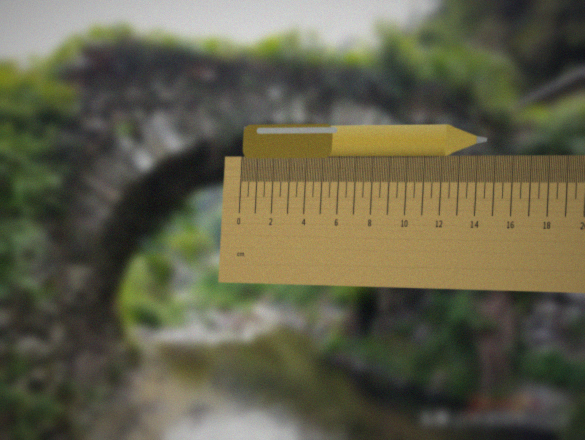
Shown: 14.5 cm
